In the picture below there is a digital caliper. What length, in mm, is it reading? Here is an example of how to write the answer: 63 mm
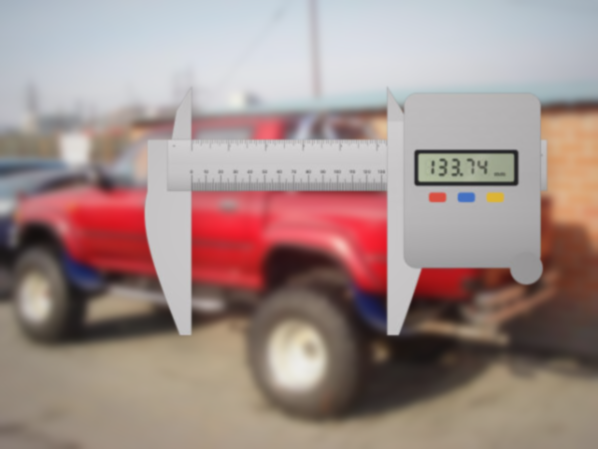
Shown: 133.74 mm
